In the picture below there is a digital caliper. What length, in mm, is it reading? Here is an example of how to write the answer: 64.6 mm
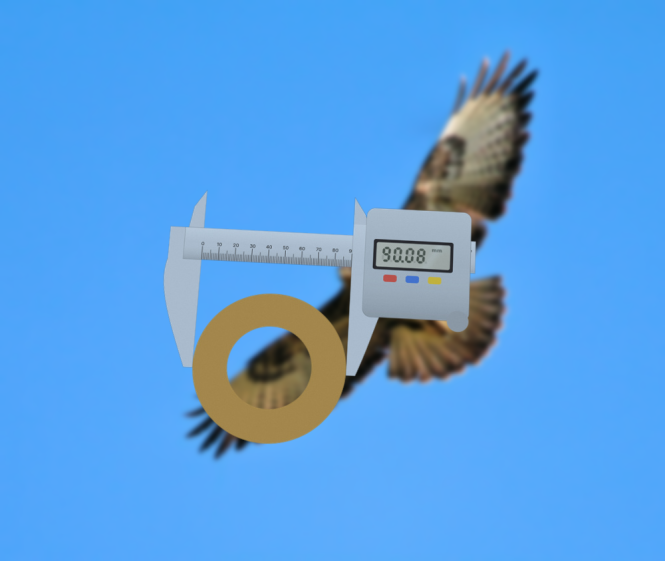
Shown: 90.08 mm
